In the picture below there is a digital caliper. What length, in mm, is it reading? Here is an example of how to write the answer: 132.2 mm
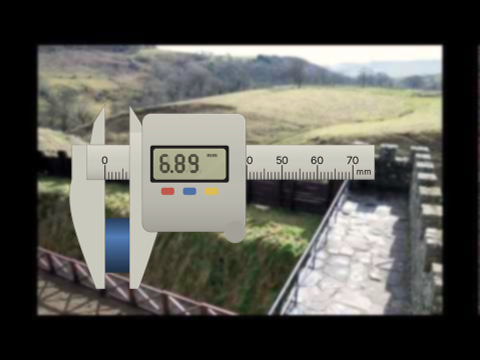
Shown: 6.89 mm
